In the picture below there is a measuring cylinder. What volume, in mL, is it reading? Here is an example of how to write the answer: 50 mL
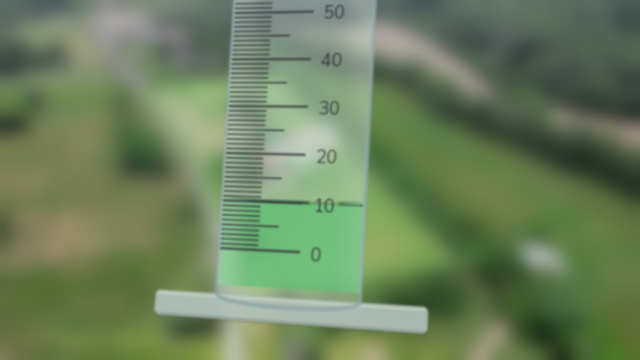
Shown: 10 mL
